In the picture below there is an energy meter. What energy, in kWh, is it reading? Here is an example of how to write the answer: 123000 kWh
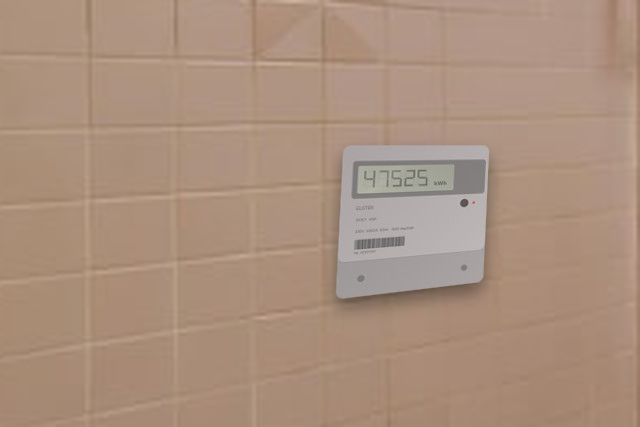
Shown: 47525 kWh
